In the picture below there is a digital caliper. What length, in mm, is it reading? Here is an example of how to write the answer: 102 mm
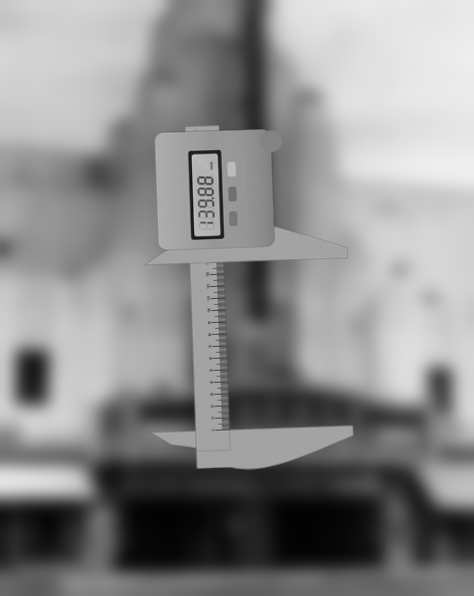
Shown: 139.88 mm
